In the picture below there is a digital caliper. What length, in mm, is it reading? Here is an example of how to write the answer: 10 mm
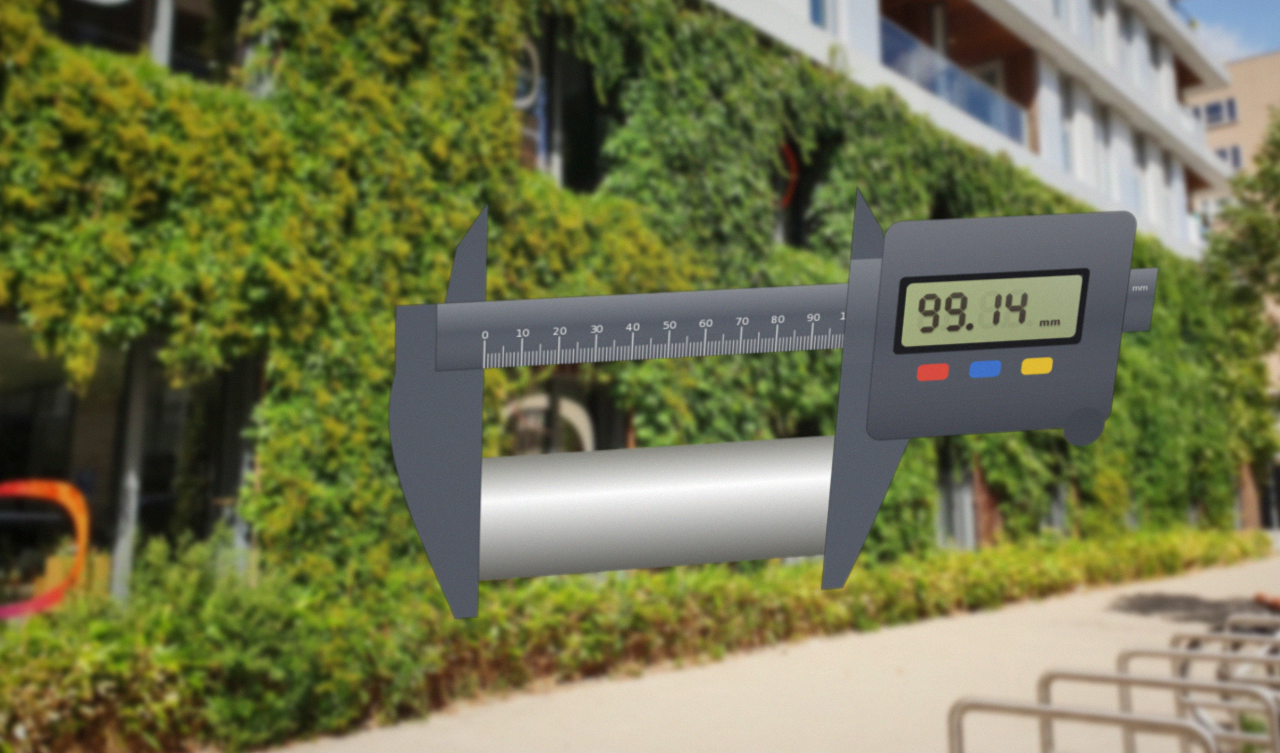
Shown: 99.14 mm
